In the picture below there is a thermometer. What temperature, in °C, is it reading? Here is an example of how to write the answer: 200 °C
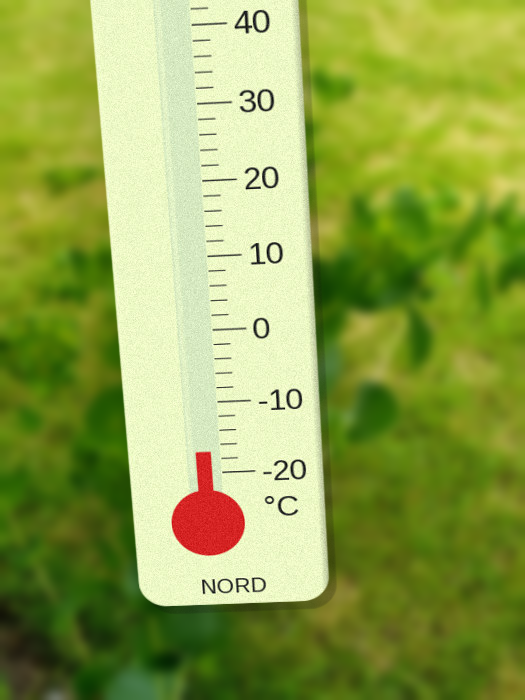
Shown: -17 °C
